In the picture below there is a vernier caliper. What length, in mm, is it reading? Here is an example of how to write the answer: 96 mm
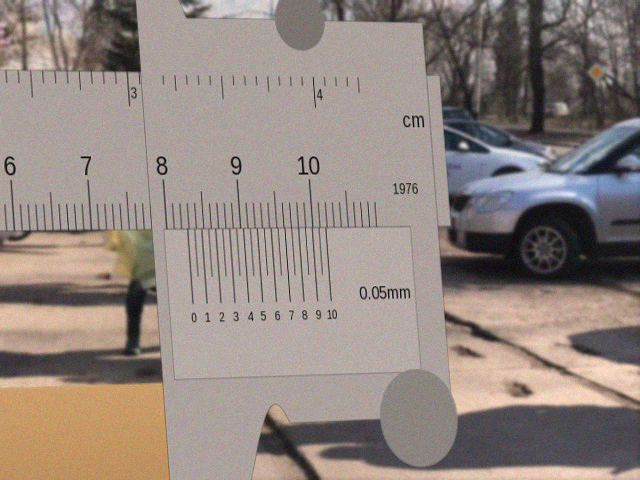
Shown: 82.8 mm
